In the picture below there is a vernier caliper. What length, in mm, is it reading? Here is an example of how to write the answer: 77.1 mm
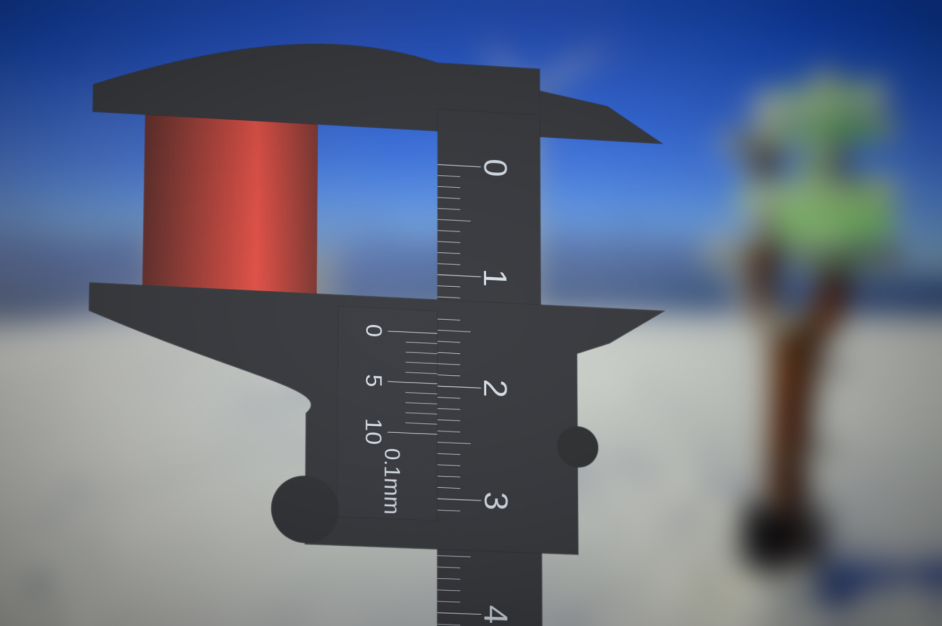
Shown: 15.3 mm
